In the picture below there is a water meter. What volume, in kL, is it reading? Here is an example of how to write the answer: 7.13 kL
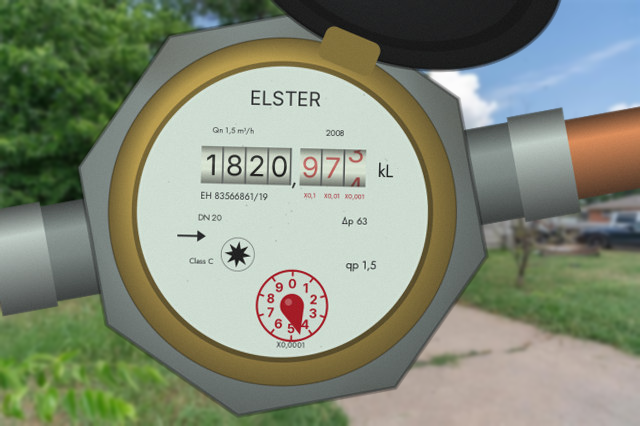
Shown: 1820.9734 kL
